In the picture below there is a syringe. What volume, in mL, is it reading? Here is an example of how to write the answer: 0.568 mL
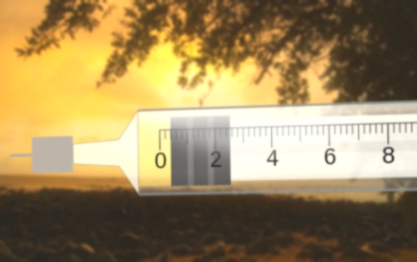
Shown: 0.4 mL
